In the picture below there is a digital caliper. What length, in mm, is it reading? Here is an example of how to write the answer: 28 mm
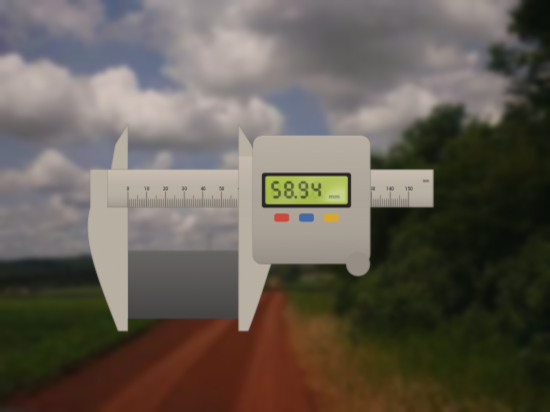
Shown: 58.94 mm
